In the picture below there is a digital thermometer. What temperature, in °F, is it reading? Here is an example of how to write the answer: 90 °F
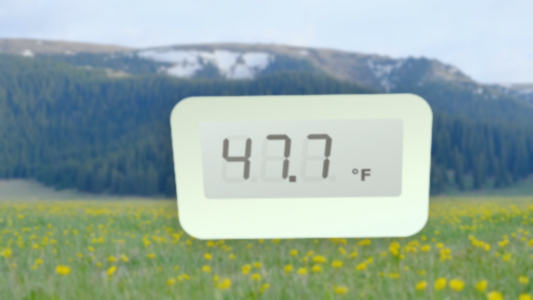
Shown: 47.7 °F
